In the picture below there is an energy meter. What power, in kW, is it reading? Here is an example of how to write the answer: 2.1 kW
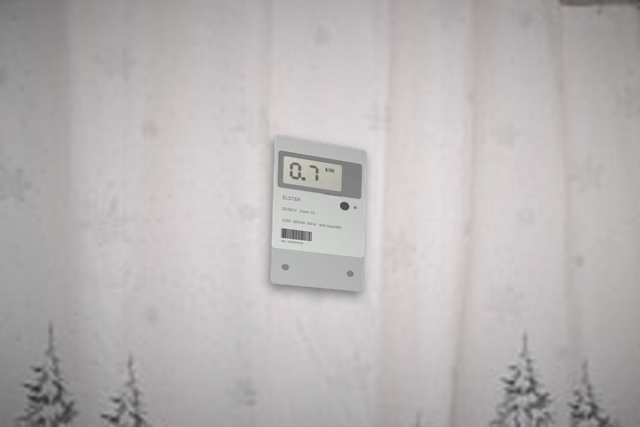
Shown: 0.7 kW
